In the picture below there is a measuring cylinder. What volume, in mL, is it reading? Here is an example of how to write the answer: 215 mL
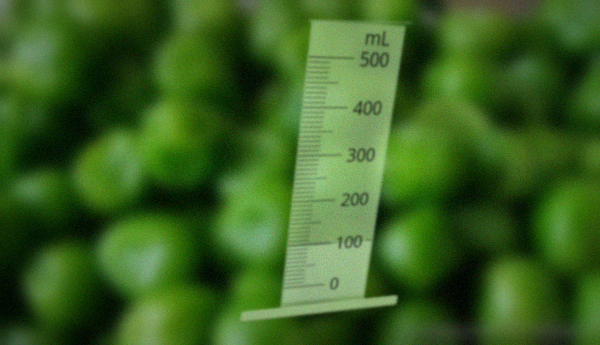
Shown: 100 mL
